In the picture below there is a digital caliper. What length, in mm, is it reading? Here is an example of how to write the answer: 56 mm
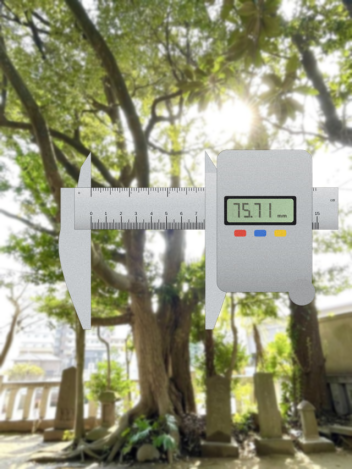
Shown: 75.71 mm
